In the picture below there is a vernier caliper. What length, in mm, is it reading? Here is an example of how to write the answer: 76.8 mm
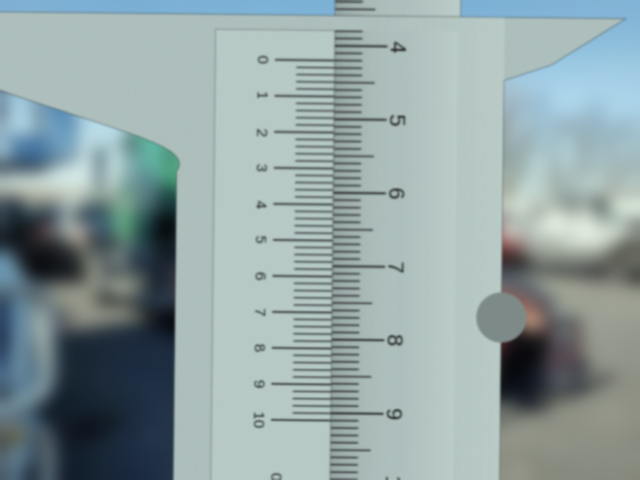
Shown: 42.0 mm
